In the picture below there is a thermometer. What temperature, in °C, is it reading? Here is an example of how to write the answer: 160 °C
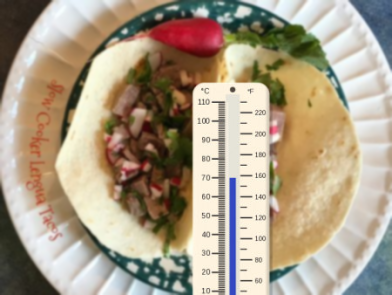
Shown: 70 °C
